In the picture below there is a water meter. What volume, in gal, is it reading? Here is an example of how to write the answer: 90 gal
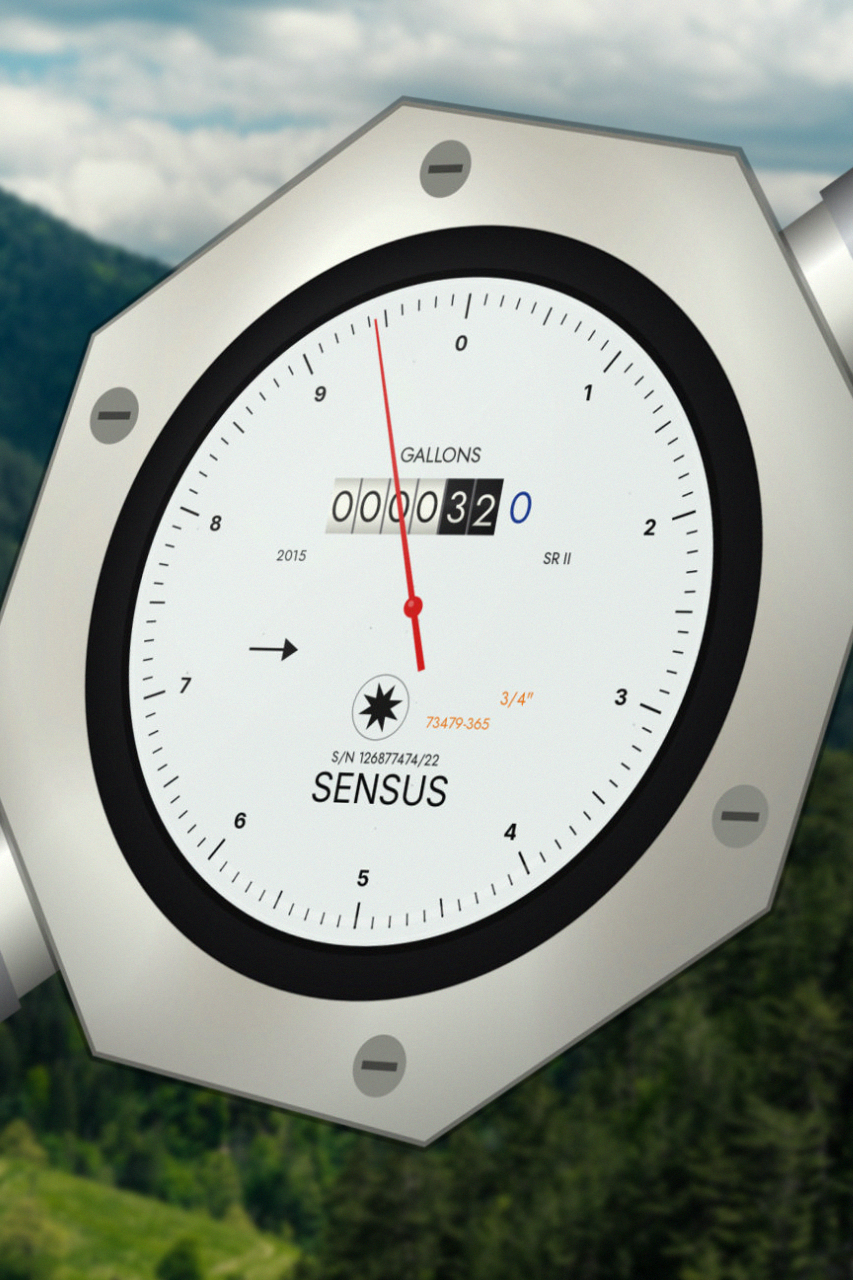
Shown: 319.4 gal
